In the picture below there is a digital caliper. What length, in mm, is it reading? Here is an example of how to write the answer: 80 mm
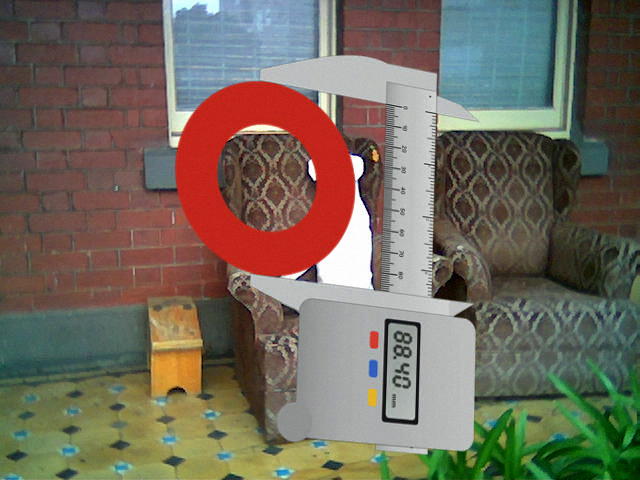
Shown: 88.40 mm
